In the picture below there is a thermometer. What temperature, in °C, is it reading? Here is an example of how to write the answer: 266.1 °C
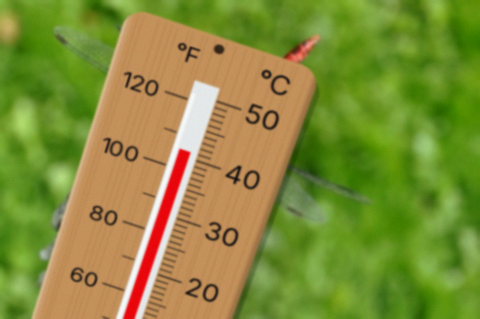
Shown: 41 °C
